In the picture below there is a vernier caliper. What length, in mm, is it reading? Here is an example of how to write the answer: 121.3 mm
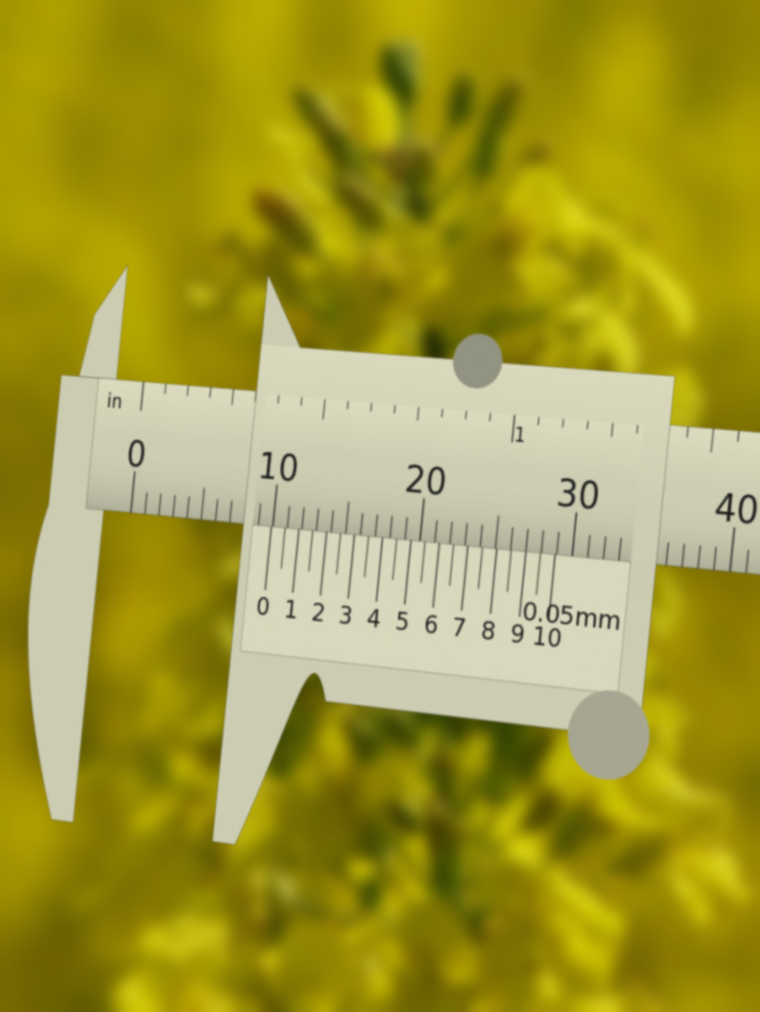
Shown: 9.9 mm
